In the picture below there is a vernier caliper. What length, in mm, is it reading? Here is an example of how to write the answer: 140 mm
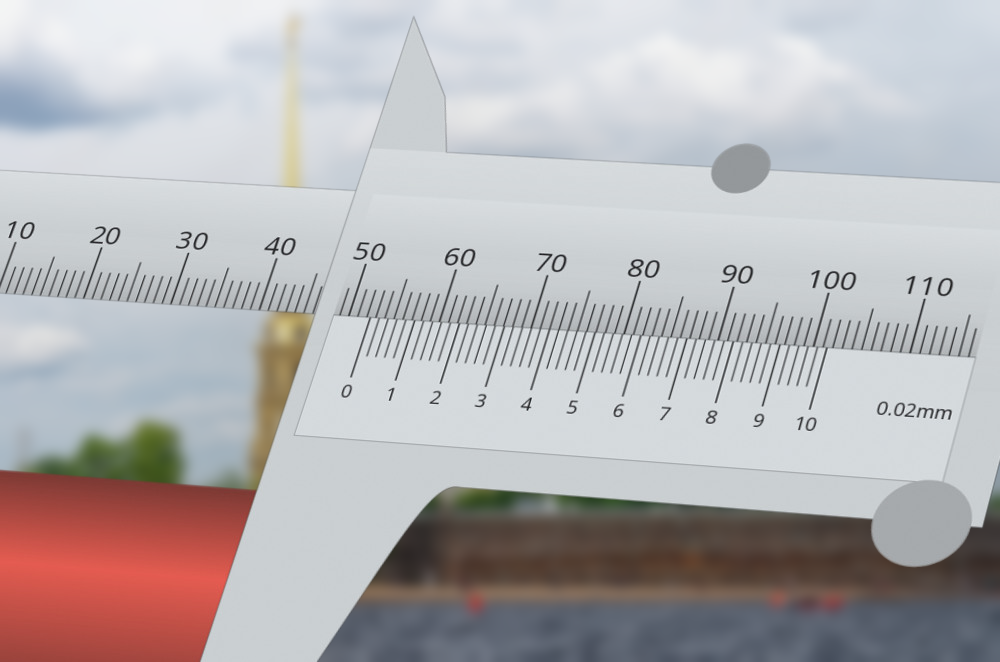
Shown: 52.4 mm
